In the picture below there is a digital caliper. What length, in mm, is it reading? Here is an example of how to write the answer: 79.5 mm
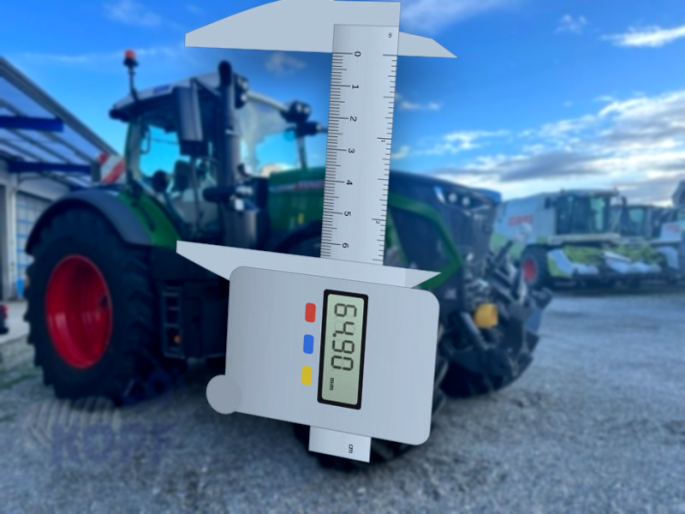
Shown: 64.90 mm
